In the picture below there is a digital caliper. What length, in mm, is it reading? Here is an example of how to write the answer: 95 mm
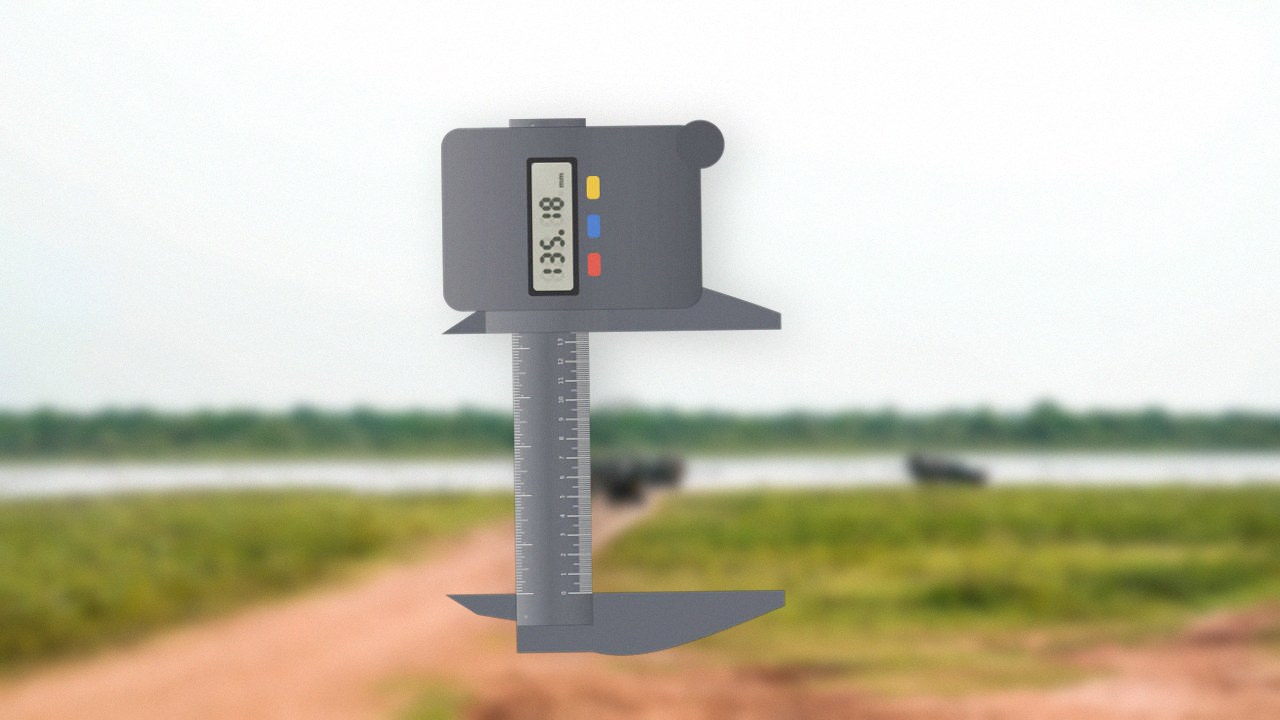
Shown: 135.18 mm
